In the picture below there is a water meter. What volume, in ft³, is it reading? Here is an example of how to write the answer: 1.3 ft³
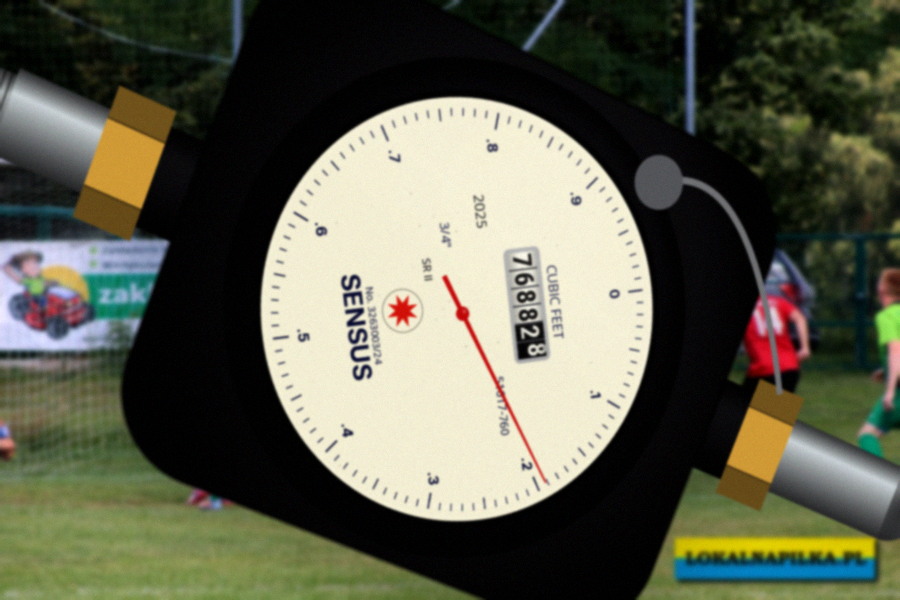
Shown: 768828.19 ft³
